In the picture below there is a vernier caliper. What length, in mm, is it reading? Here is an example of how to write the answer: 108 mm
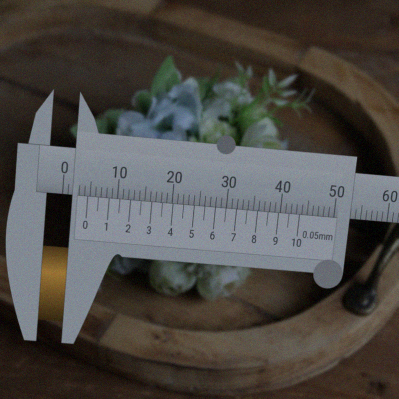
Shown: 4.6 mm
